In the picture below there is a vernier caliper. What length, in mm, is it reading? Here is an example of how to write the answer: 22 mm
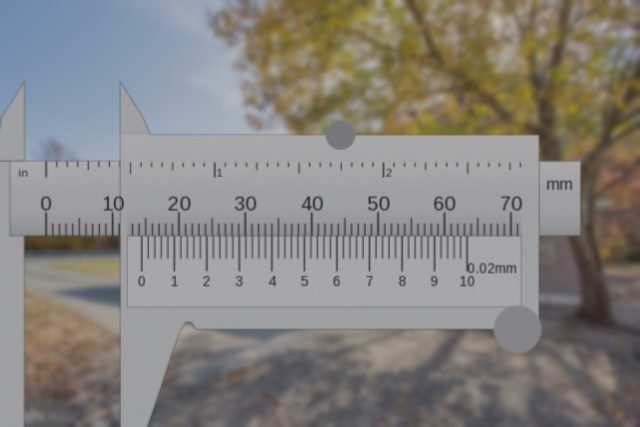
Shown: 14.4 mm
